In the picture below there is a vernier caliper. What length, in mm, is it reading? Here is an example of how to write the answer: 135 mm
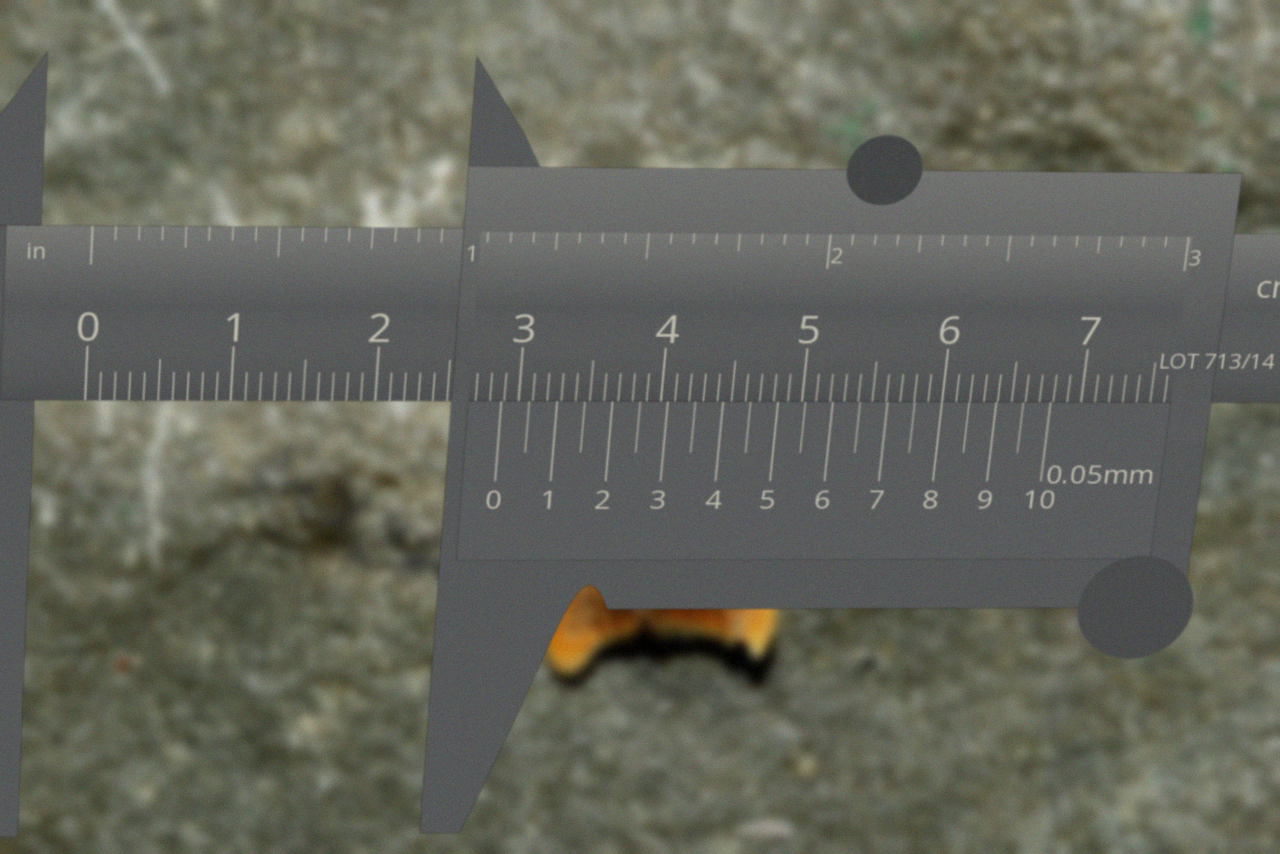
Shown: 28.8 mm
